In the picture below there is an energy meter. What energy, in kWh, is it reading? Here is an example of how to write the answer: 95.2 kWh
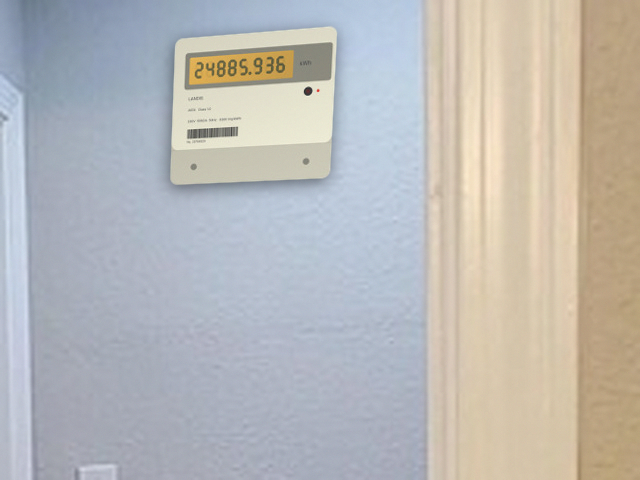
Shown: 24885.936 kWh
